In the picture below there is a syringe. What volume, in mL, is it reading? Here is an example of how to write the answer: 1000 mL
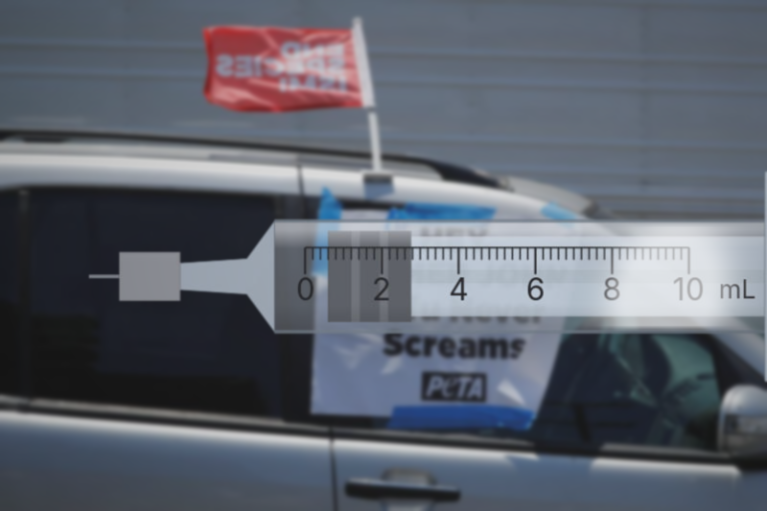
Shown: 0.6 mL
